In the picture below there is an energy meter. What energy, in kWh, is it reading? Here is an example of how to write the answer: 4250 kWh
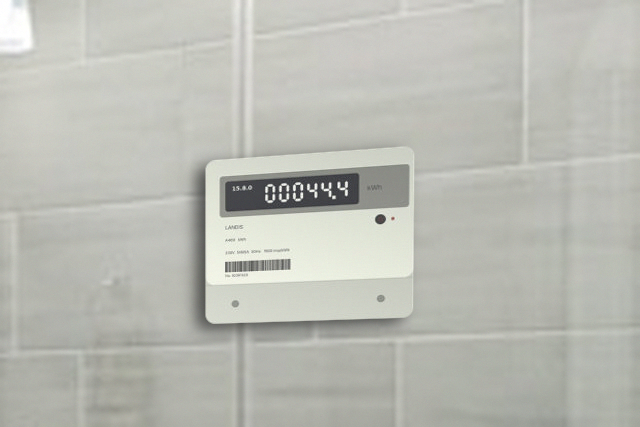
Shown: 44.4 kWh
